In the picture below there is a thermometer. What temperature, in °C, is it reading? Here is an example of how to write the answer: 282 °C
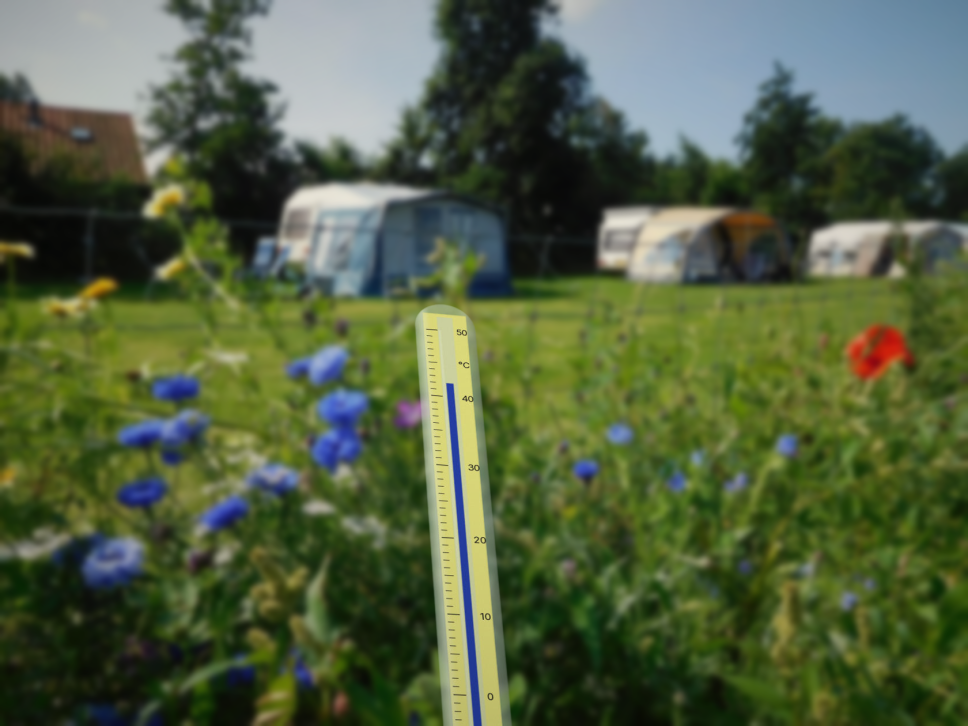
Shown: 42 °C
